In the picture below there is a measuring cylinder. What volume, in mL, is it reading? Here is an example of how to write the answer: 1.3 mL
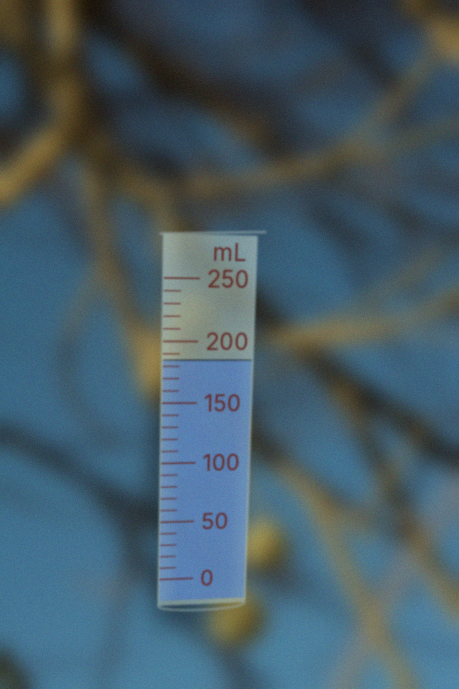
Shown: 185 mL
